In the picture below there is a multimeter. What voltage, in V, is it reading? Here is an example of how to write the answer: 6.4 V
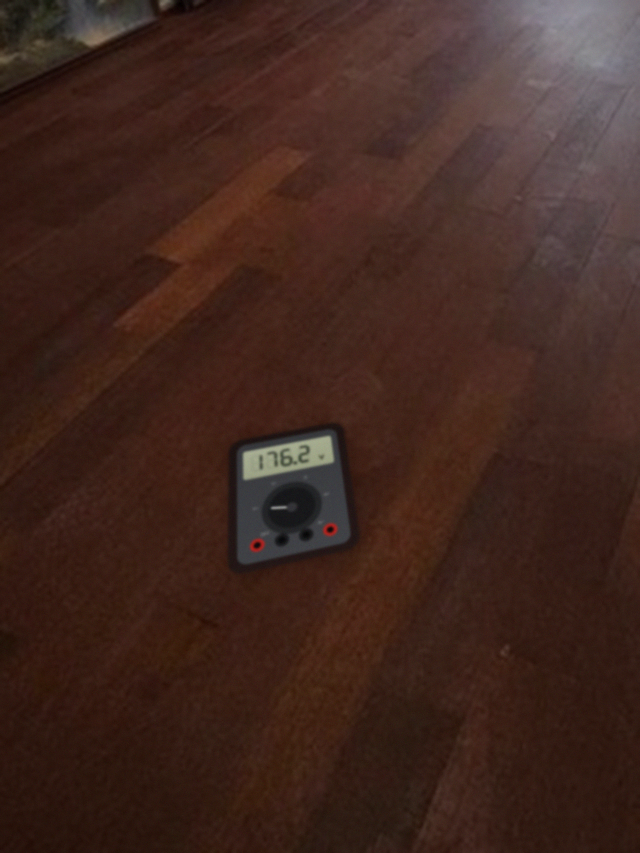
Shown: 176.2 V
